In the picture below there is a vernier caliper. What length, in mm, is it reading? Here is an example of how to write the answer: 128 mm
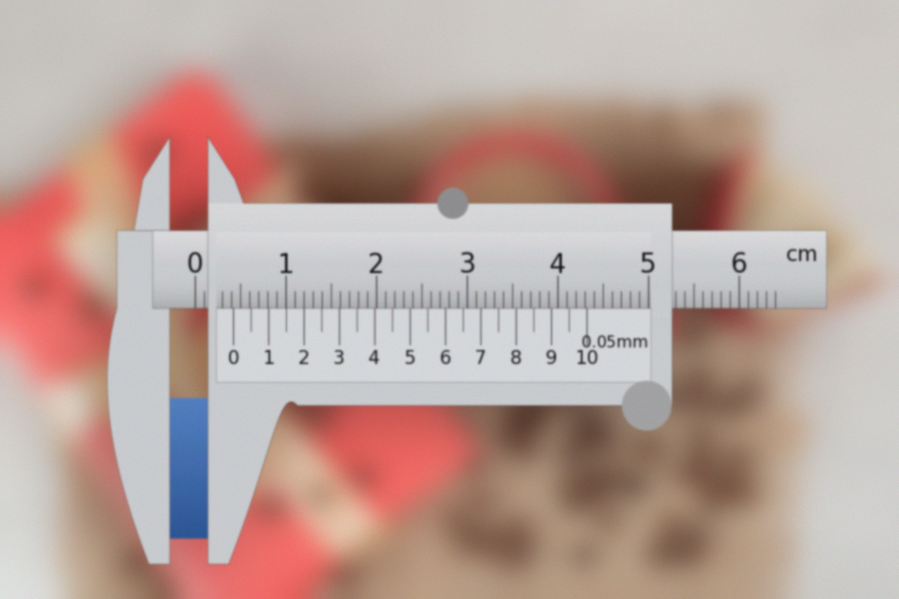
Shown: 4.2 mm
